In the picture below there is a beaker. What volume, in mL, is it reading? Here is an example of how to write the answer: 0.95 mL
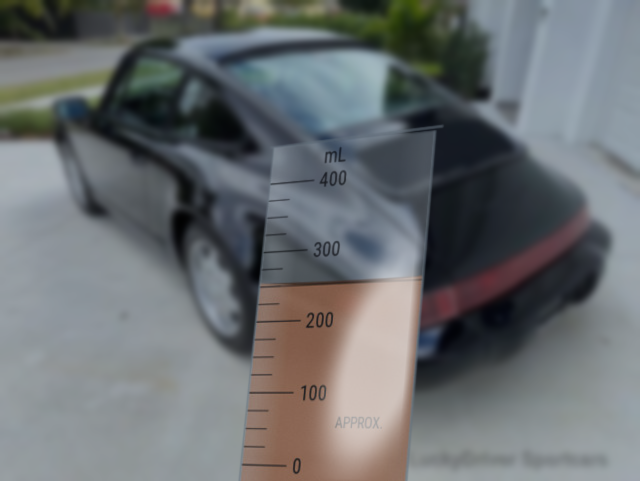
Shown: 250 mL
